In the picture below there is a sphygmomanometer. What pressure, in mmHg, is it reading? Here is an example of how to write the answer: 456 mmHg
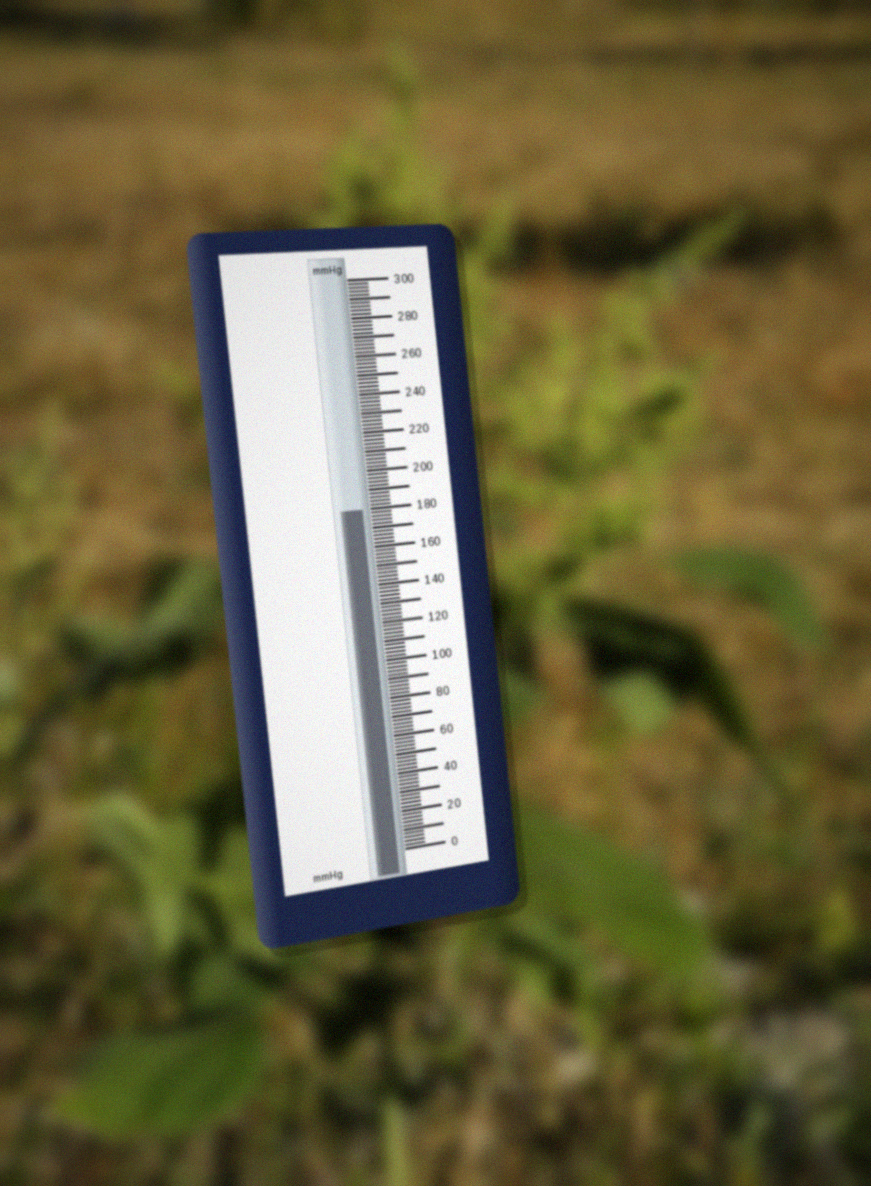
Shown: 180 mmHg
